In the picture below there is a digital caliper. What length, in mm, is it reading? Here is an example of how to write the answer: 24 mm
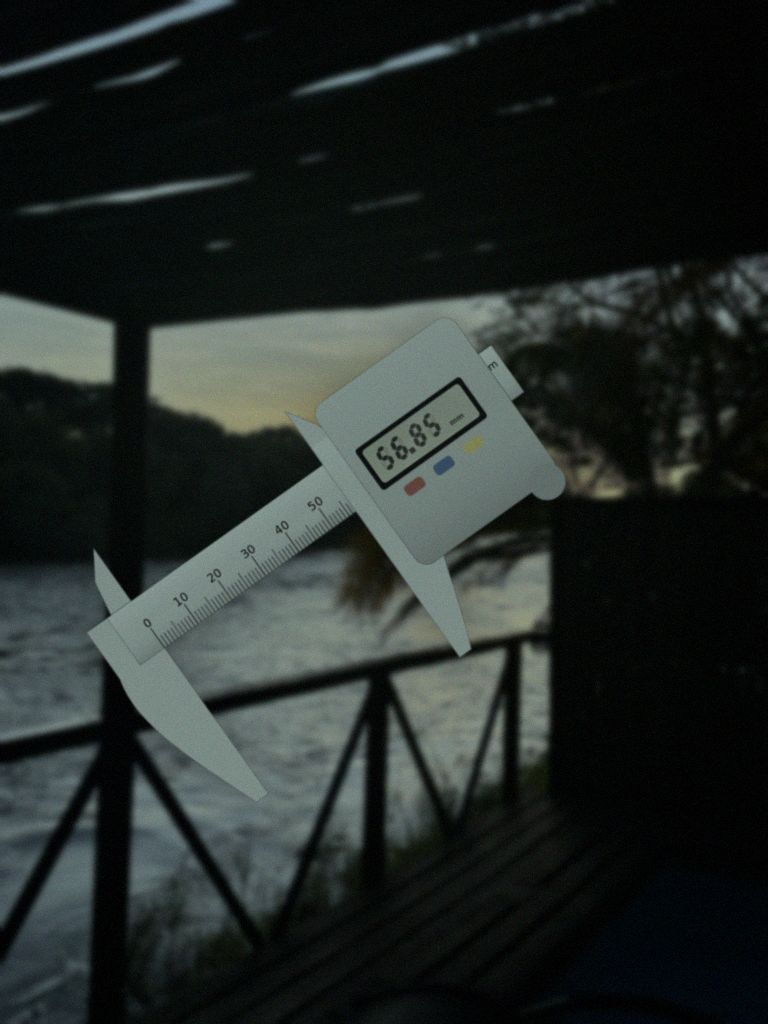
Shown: 56.85 mm
